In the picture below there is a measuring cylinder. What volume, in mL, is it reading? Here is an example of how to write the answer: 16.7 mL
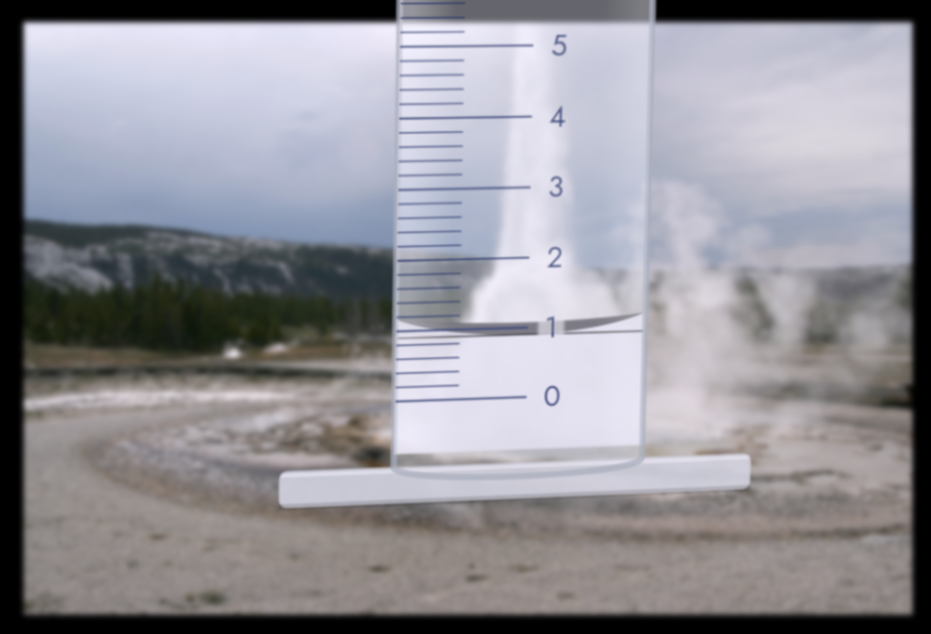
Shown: 0.9 mL
